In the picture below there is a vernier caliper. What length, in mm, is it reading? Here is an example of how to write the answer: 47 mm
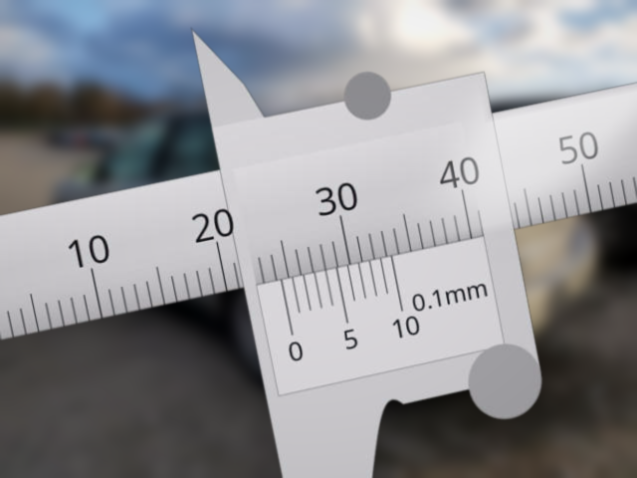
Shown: 24.4 mm
